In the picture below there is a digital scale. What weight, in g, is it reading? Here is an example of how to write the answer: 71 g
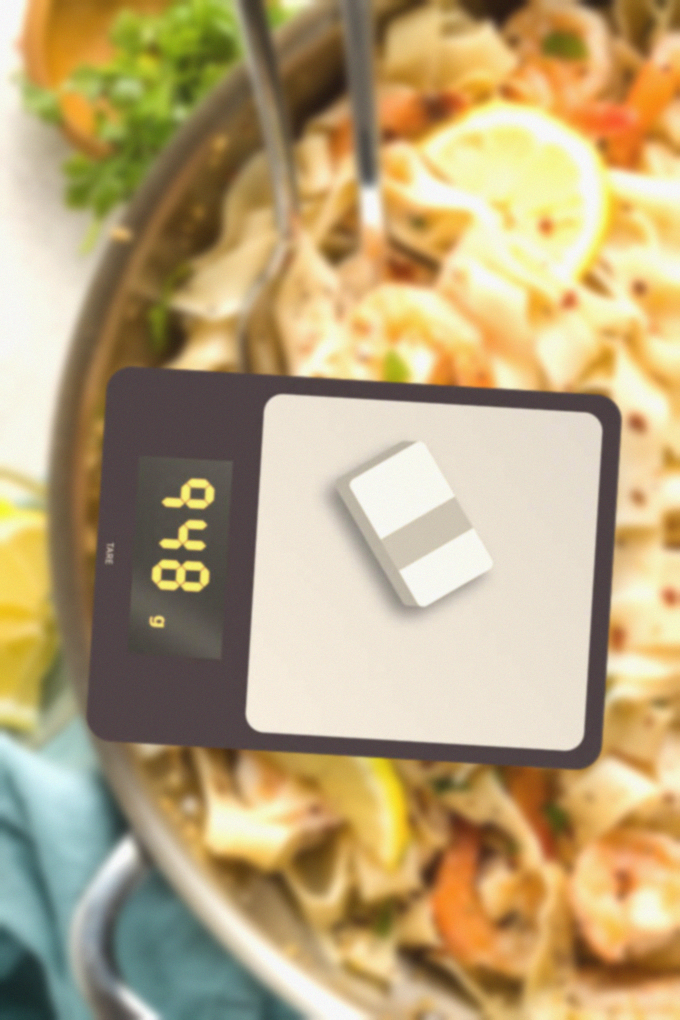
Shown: 948 g
